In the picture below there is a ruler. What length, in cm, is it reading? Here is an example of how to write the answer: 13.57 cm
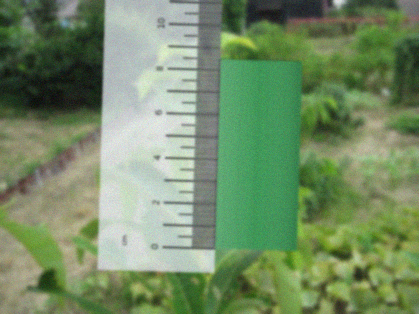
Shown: 8.5 cm
